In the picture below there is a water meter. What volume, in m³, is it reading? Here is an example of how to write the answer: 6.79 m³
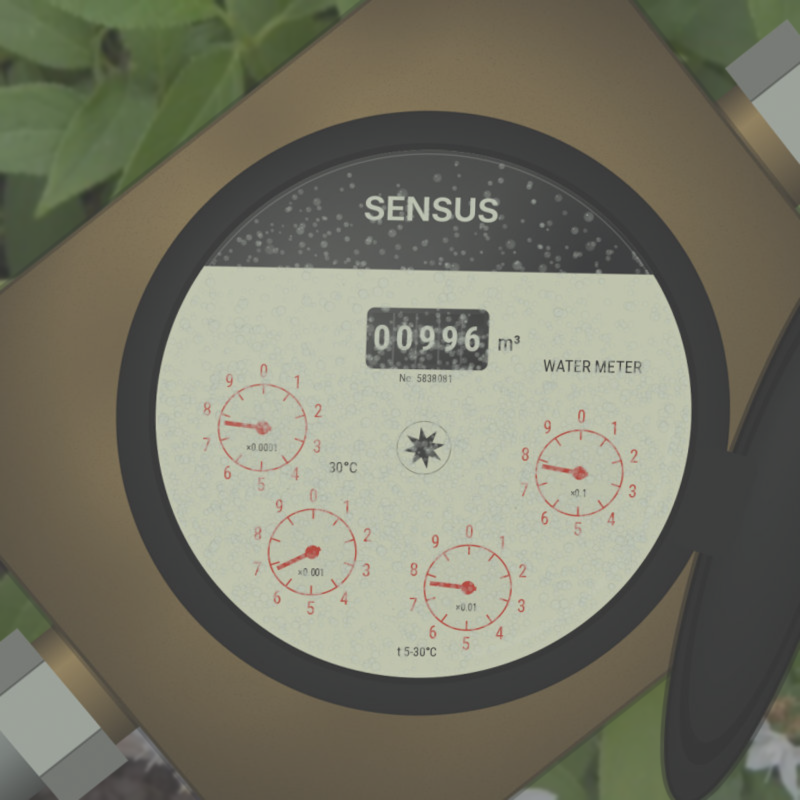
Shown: 996.7767 m³
